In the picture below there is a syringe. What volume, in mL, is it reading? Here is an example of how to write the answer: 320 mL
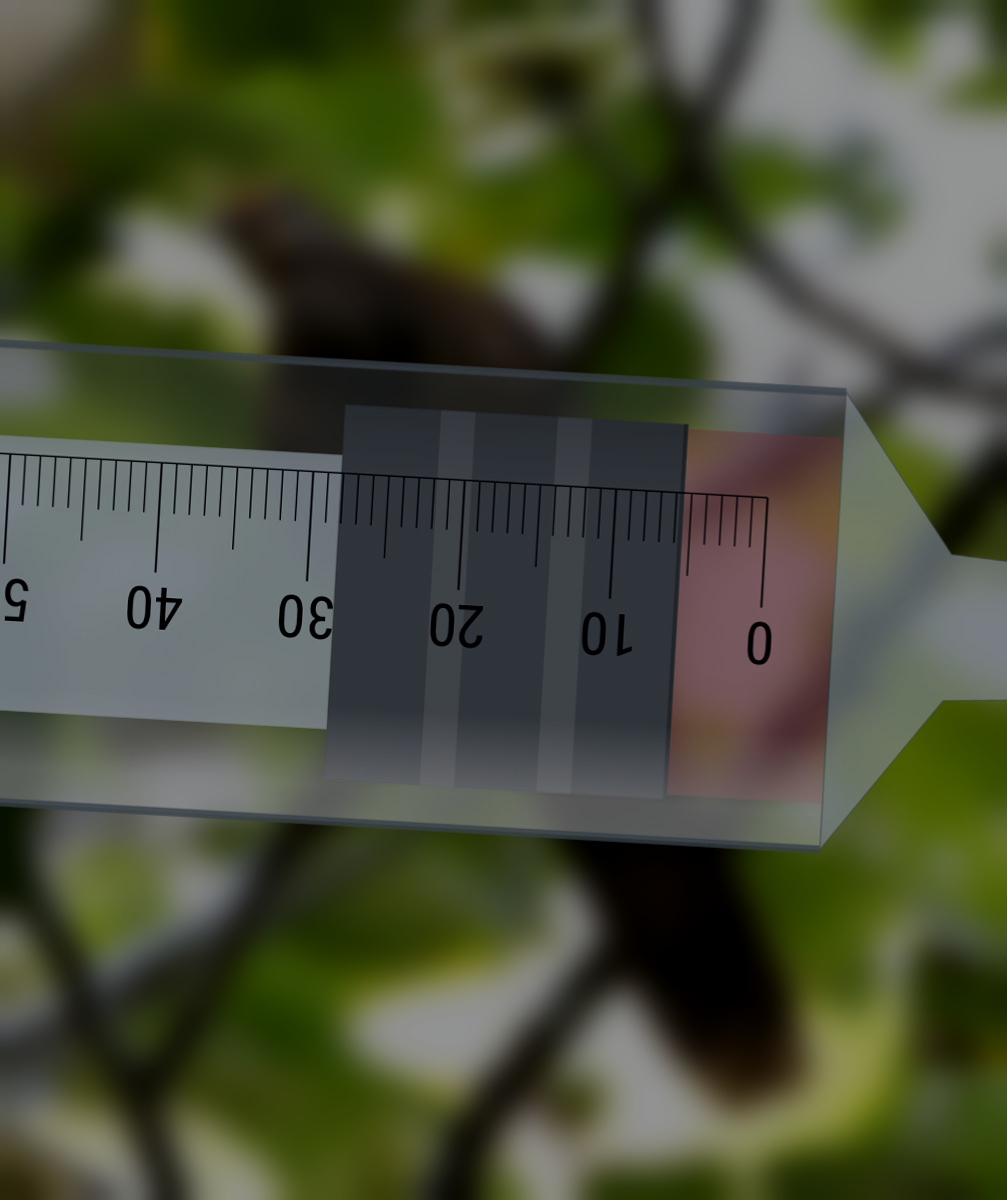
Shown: 5.5 mL
